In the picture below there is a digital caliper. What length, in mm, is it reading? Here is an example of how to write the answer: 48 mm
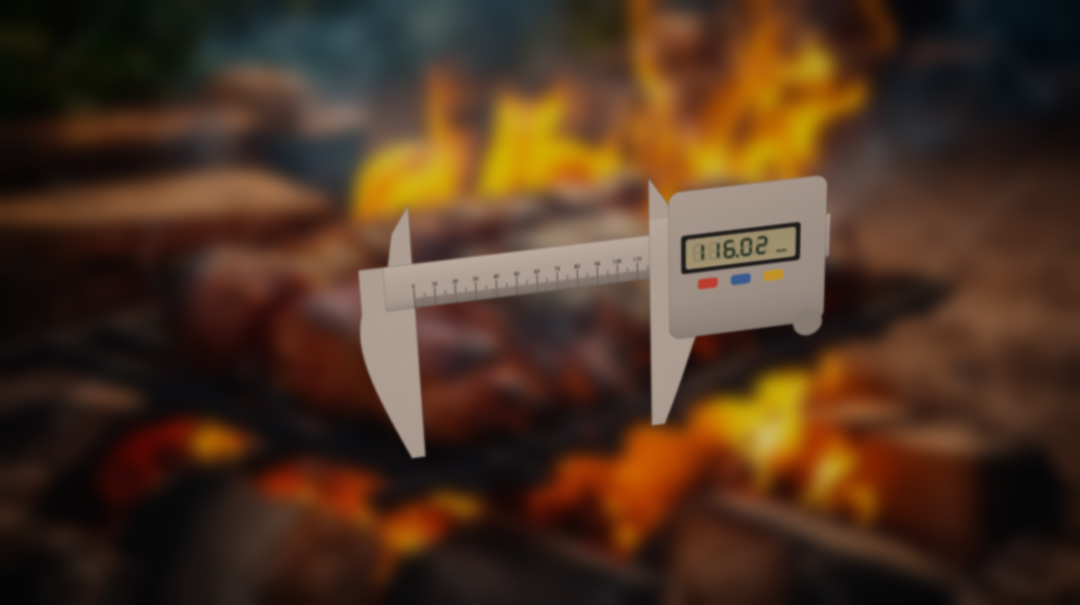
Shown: 116.02 mm
